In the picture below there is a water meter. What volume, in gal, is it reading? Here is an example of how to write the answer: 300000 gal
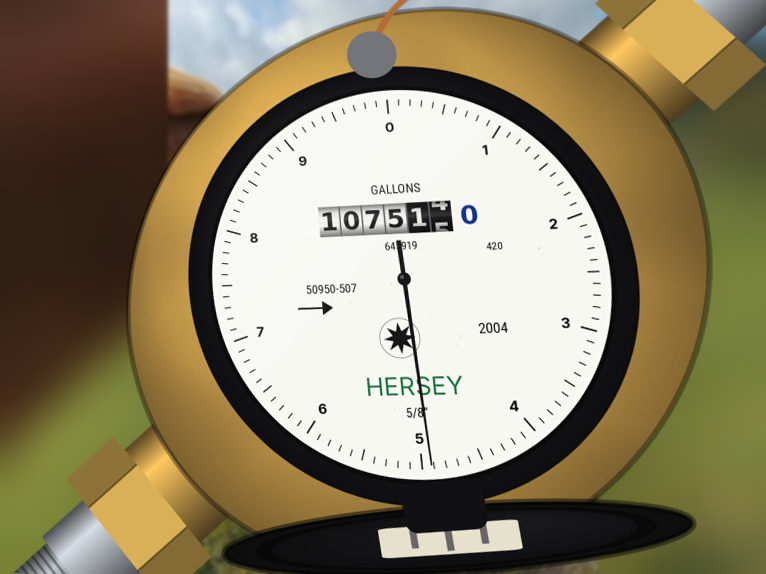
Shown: 1075144.9 gal
